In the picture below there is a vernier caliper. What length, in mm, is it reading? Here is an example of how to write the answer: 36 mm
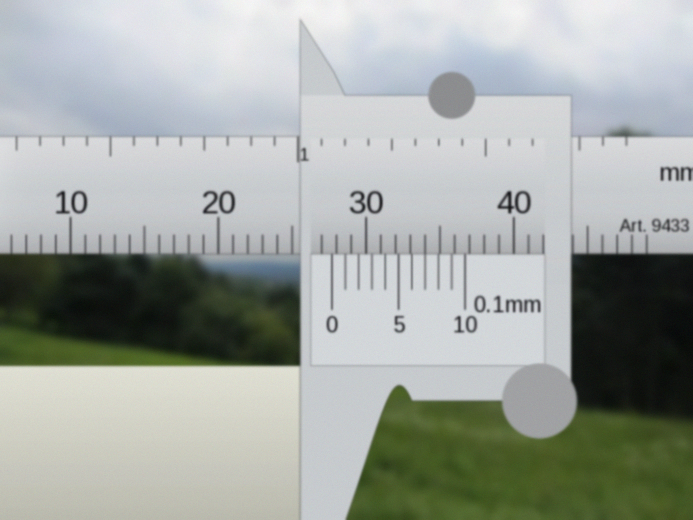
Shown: 27.7 mm
